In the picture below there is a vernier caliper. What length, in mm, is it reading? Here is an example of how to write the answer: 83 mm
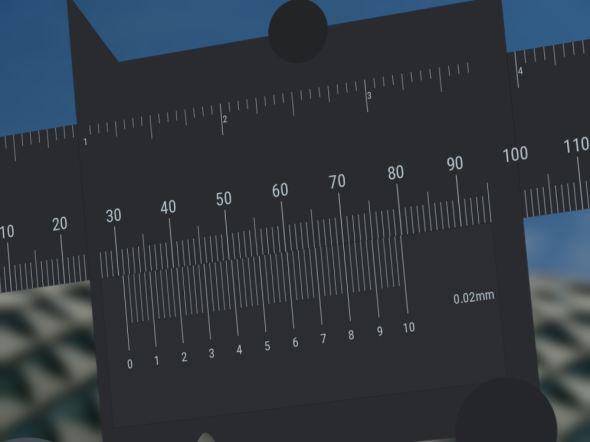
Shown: 30.8 mm
